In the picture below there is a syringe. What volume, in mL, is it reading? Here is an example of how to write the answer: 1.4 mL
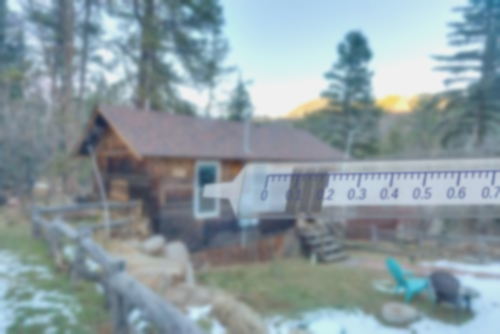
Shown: 0.08 mL
